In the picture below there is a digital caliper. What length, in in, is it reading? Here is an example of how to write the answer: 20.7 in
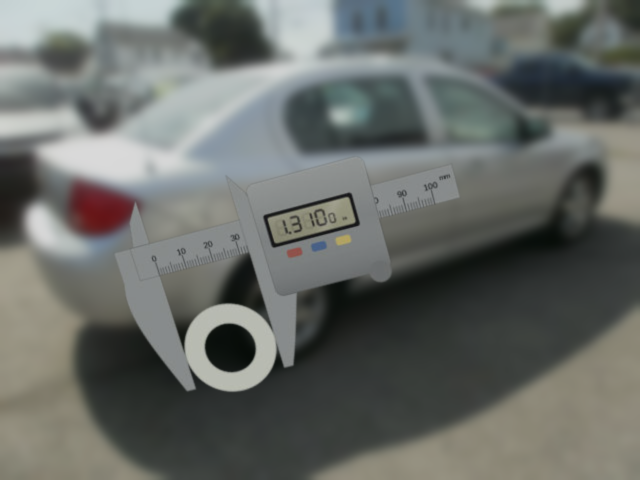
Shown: 1.3100 in
